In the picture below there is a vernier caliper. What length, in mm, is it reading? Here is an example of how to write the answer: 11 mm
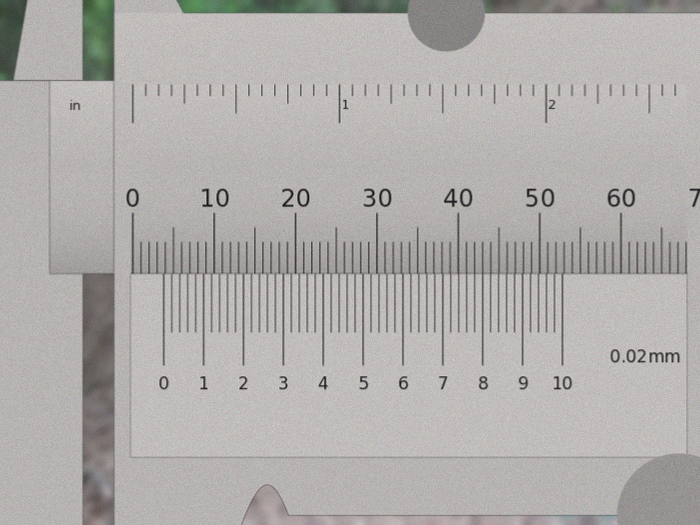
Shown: 3.8 mm
